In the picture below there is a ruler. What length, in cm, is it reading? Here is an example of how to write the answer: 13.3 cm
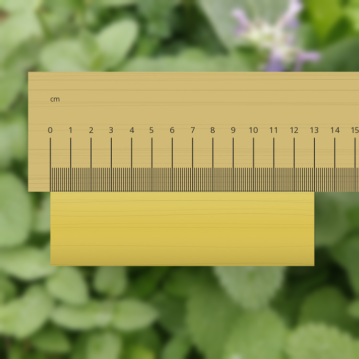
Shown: 13 cm
